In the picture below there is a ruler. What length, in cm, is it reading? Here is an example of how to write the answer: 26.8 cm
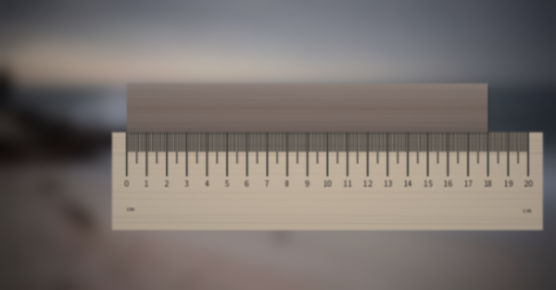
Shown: 18 cm
